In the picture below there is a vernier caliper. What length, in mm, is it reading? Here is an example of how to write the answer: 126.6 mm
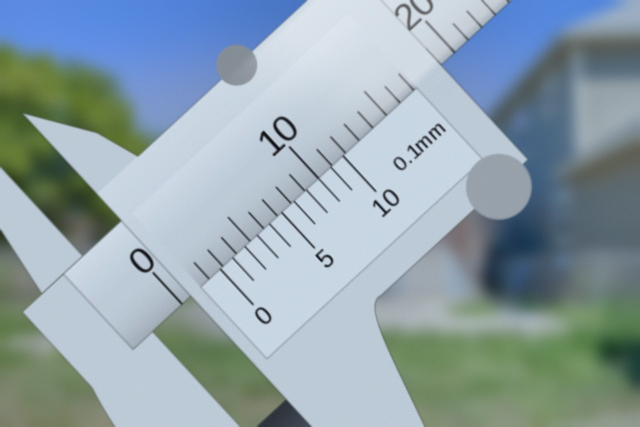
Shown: 2.8 mm
